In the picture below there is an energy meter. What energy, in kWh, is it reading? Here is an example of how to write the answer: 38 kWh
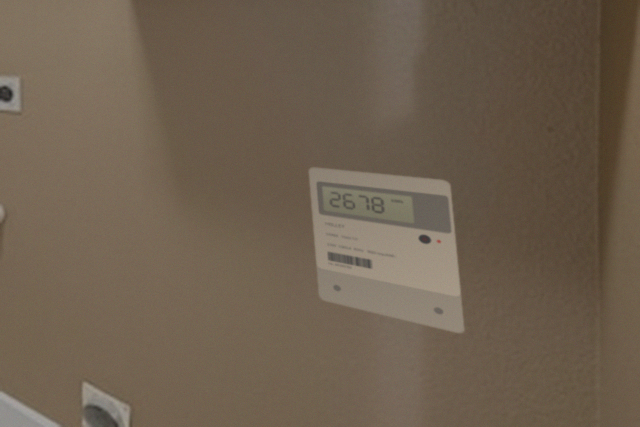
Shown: 2678 kWh
